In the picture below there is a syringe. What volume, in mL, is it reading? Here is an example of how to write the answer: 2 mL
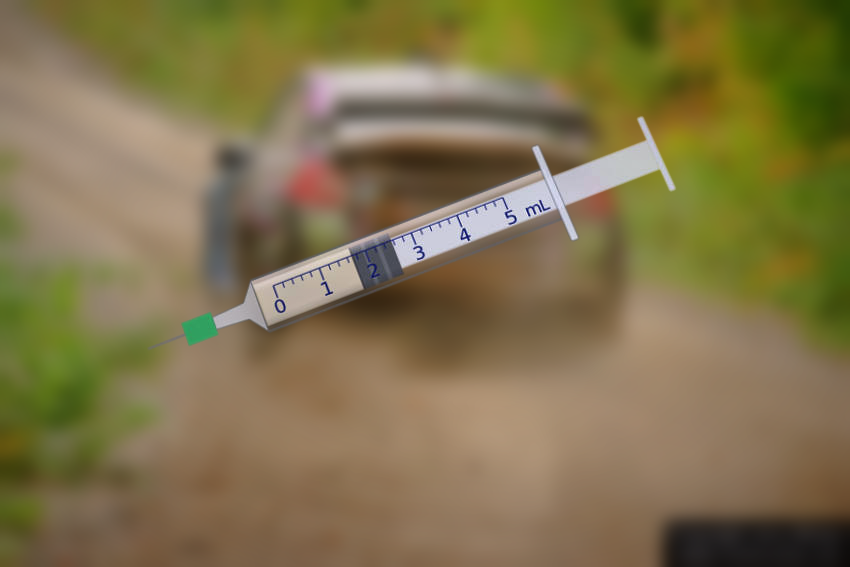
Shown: 1.7 mL
